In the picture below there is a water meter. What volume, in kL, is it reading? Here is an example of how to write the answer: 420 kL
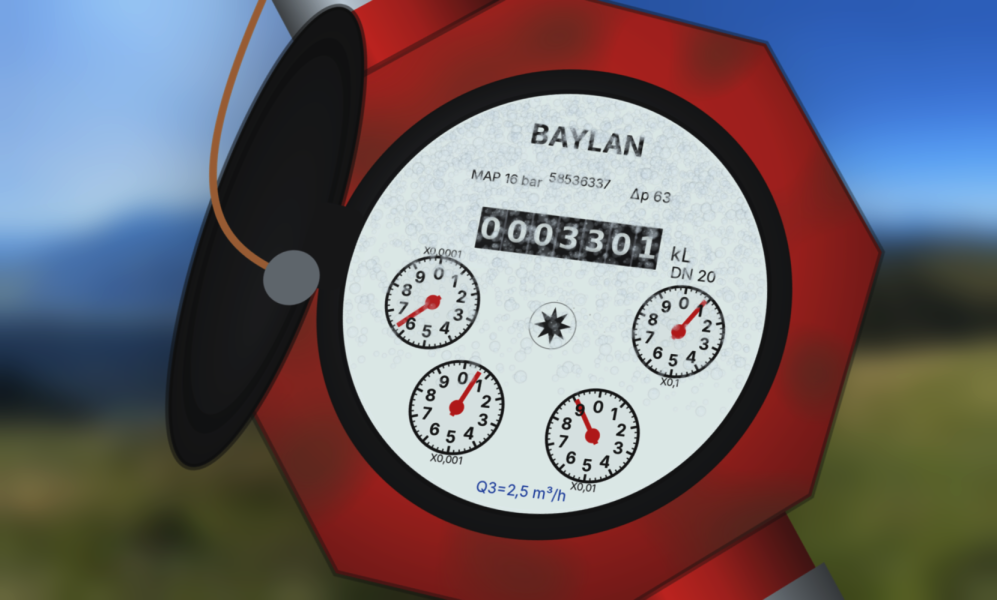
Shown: 3301.0906 kL
